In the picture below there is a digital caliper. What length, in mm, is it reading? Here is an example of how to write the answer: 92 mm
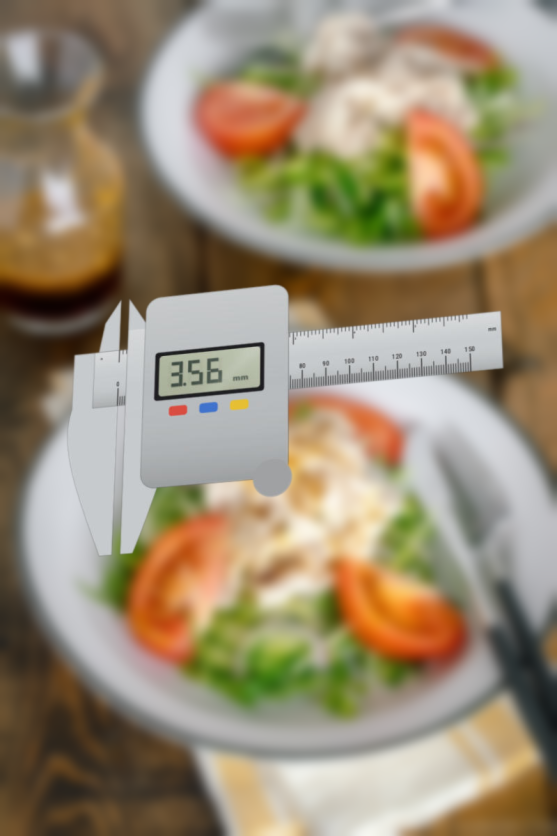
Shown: 3.56 mm
